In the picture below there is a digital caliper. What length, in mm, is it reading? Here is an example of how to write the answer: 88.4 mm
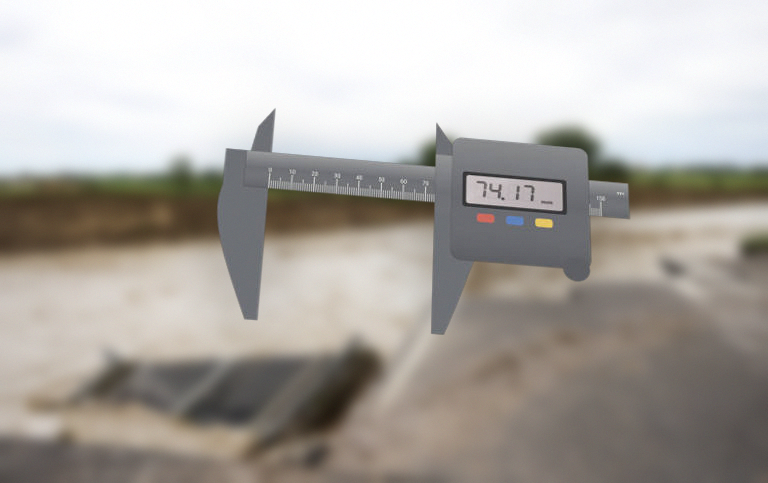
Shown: 74.17 mm
